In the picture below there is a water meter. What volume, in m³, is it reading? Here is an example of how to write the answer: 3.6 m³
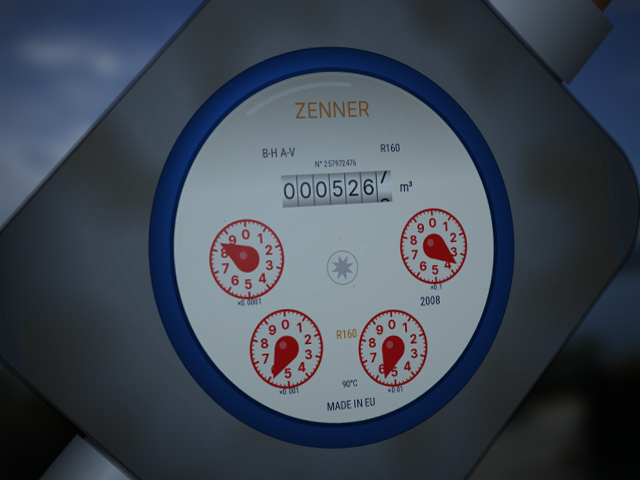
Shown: 5267.3558 m³
